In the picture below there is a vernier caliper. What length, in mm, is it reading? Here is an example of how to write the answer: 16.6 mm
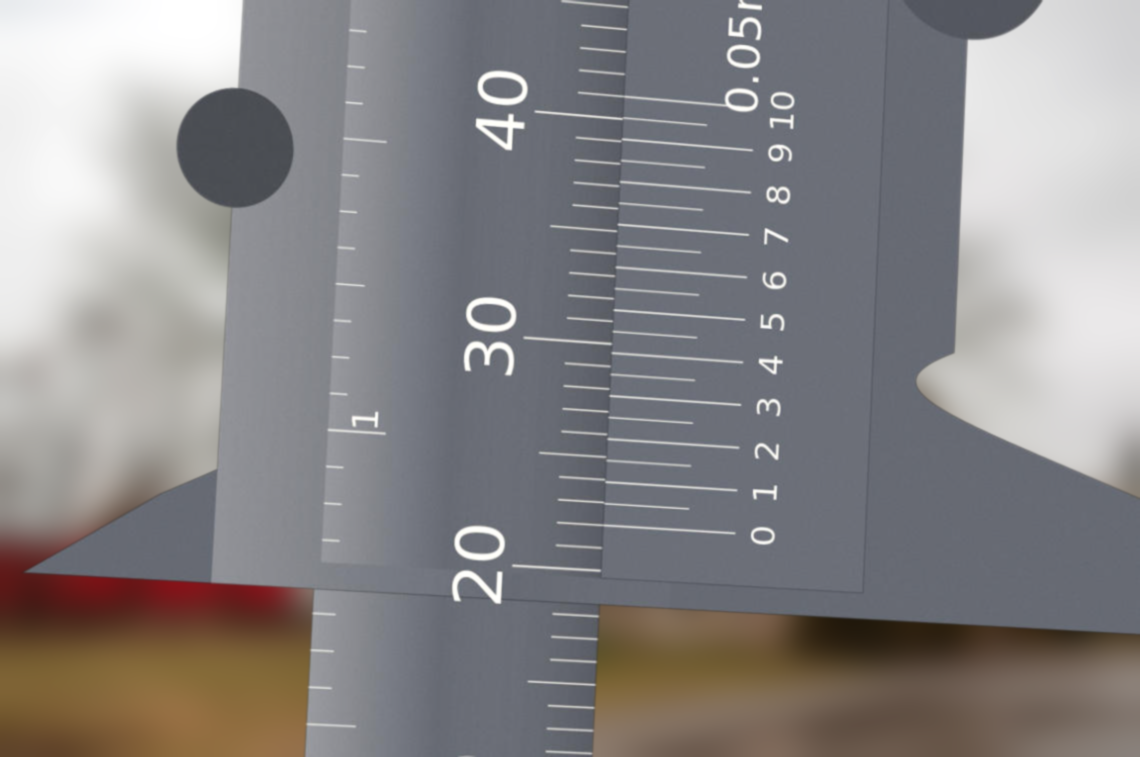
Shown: 22.0 mm
